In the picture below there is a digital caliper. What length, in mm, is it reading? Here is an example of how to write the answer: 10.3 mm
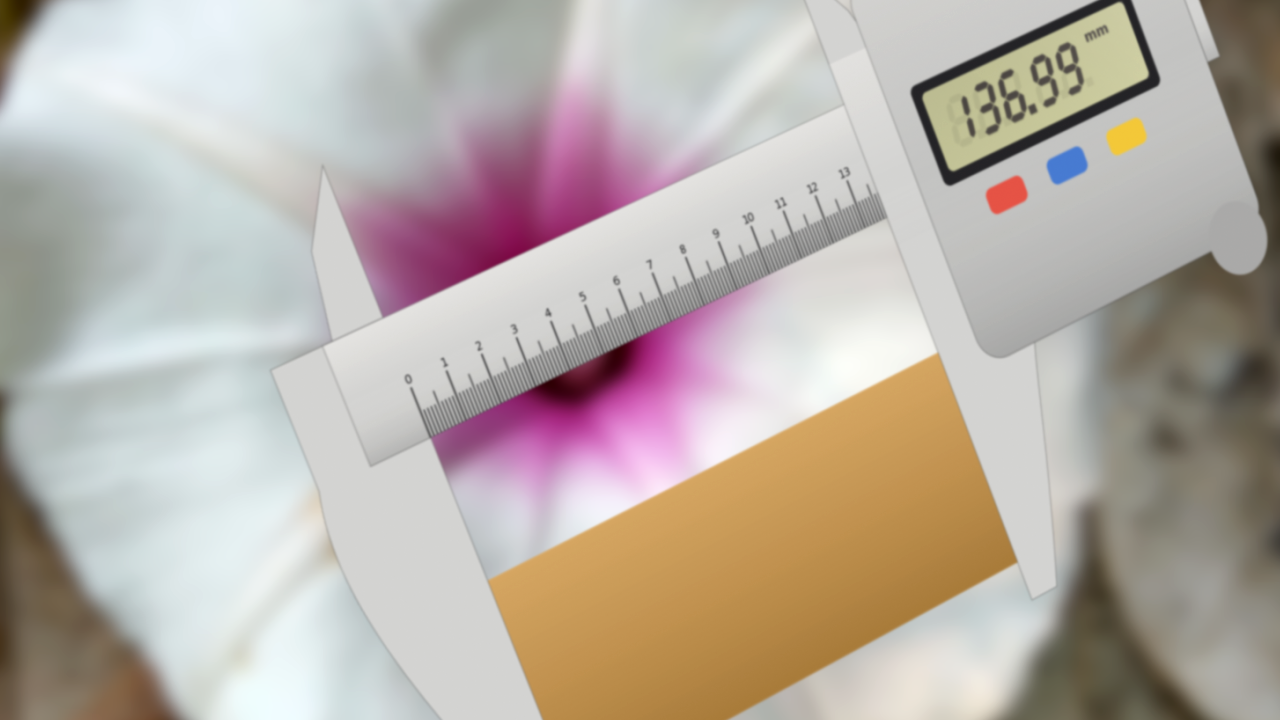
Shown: 136.99 mm
